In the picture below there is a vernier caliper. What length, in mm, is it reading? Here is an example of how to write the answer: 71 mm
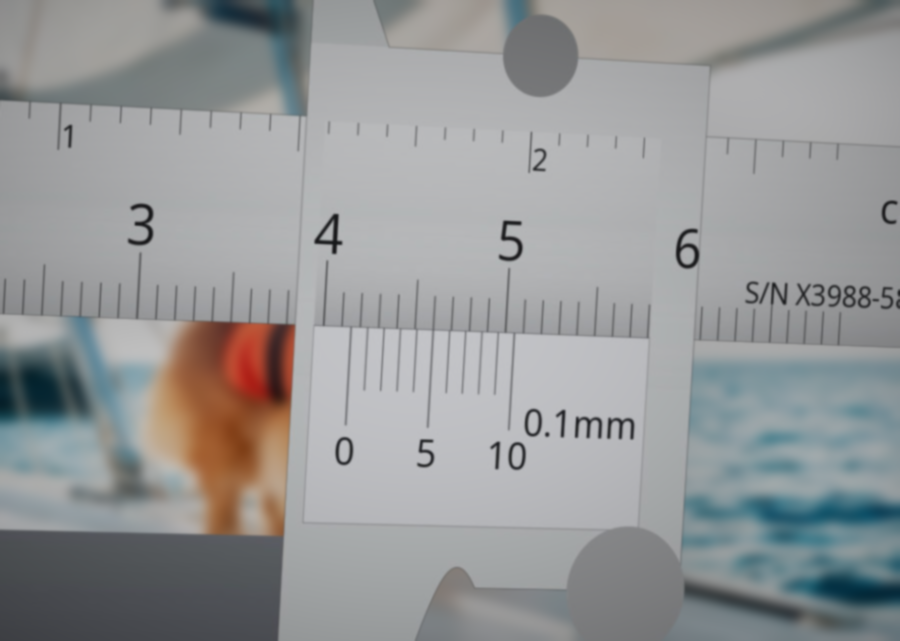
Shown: 41.5 mm
